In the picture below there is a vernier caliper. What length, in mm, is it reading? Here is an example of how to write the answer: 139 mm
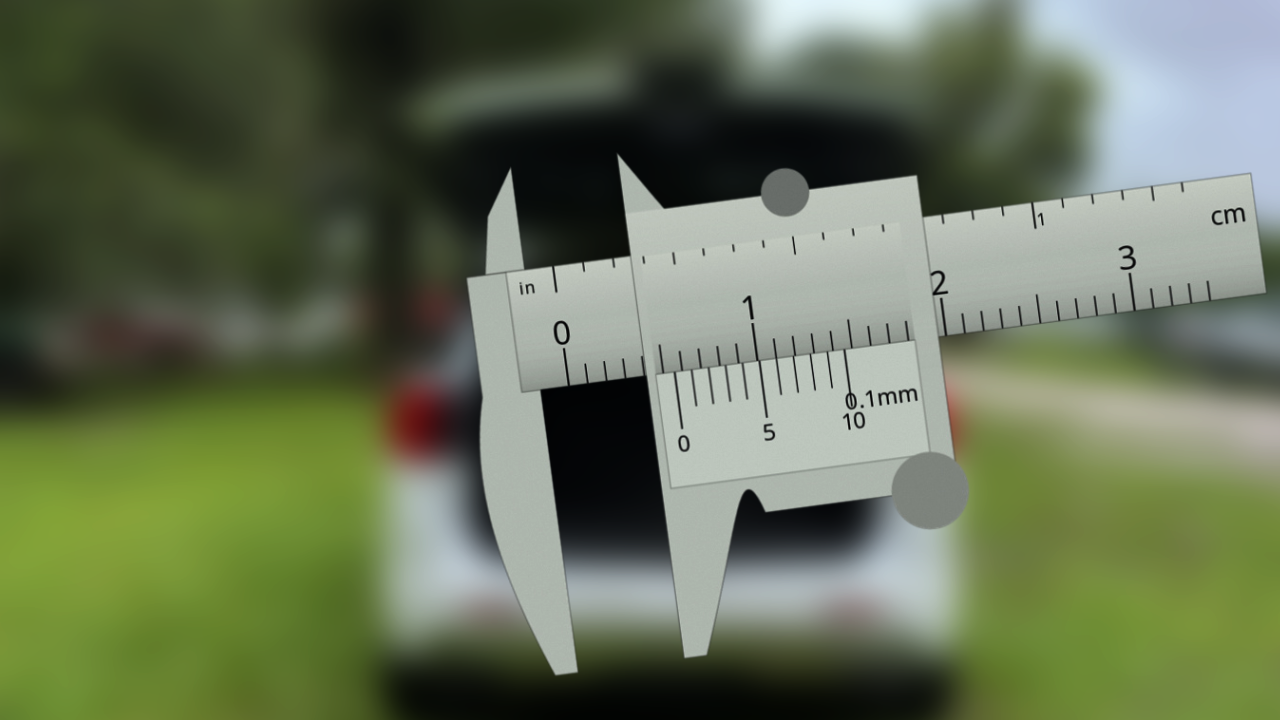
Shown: 5.6 mm
